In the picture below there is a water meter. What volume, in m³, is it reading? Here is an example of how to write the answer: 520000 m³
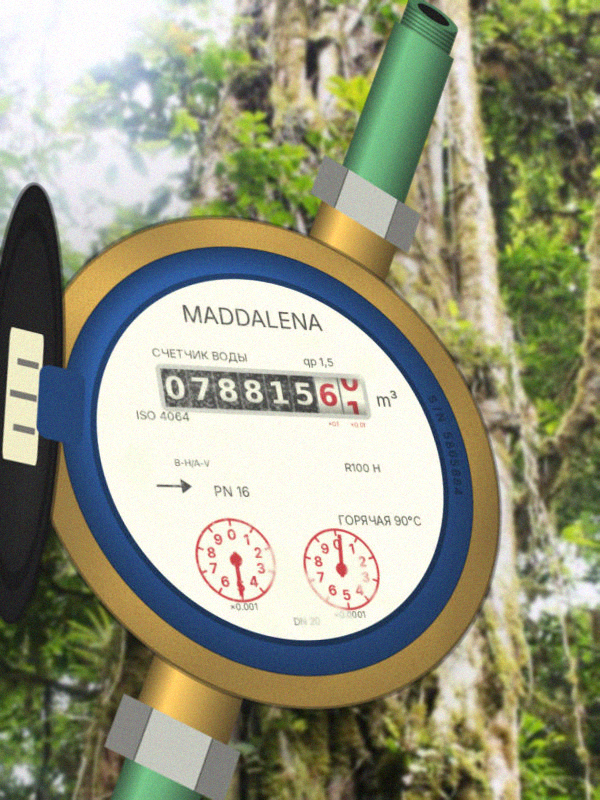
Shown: 78815.6050 m³
